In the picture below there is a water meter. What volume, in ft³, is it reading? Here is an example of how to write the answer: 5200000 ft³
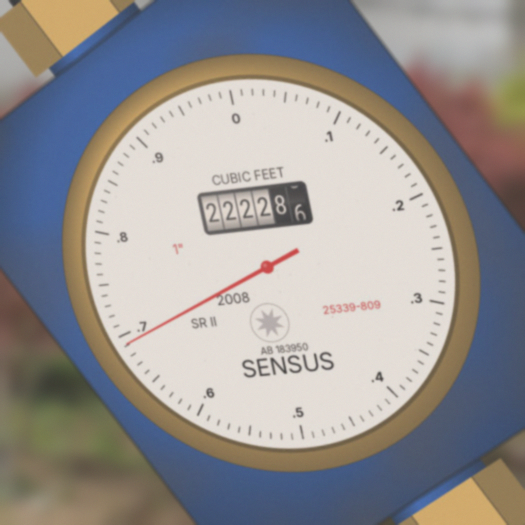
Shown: 222285.69 ft³
